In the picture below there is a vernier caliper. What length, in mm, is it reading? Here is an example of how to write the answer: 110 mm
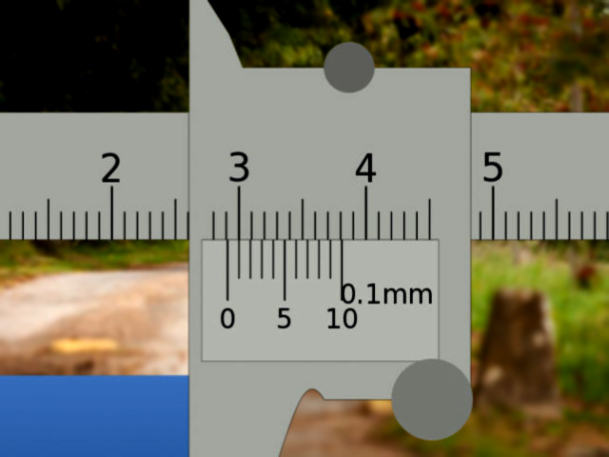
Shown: 29.1 mm
